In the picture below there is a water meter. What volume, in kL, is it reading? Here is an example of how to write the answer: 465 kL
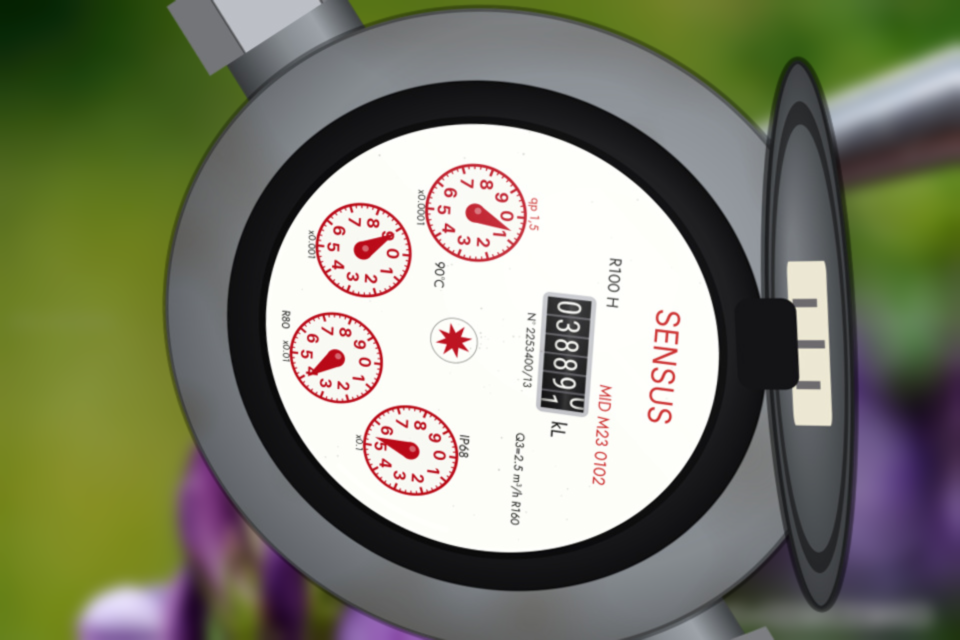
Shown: 38890.5390 kL
